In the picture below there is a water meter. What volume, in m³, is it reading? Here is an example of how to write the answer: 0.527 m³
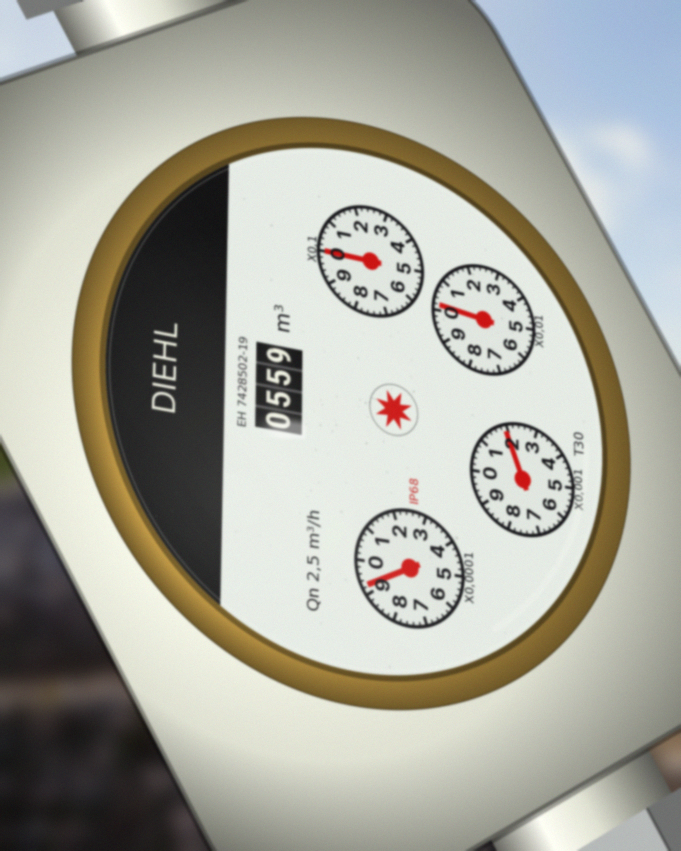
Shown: 559.0019 m³
